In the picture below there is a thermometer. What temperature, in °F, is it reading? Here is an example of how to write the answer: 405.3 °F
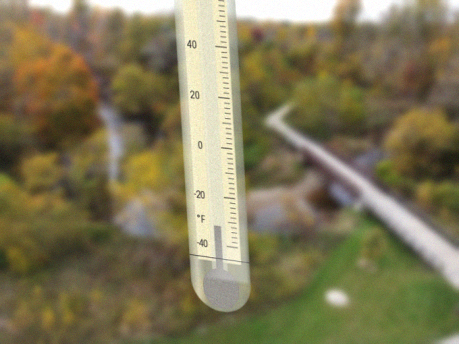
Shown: -32 °F
